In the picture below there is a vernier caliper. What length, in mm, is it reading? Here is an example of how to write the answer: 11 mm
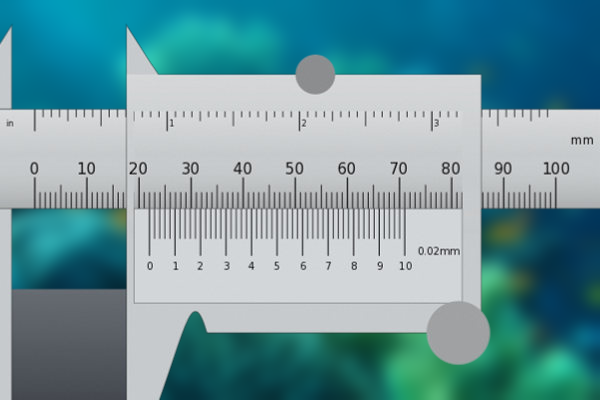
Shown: 22.0 mm
